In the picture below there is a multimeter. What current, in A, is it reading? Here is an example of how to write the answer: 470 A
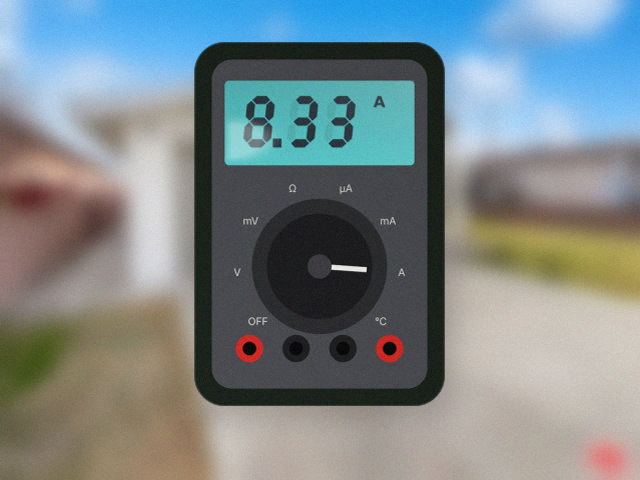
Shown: 8.33 A
